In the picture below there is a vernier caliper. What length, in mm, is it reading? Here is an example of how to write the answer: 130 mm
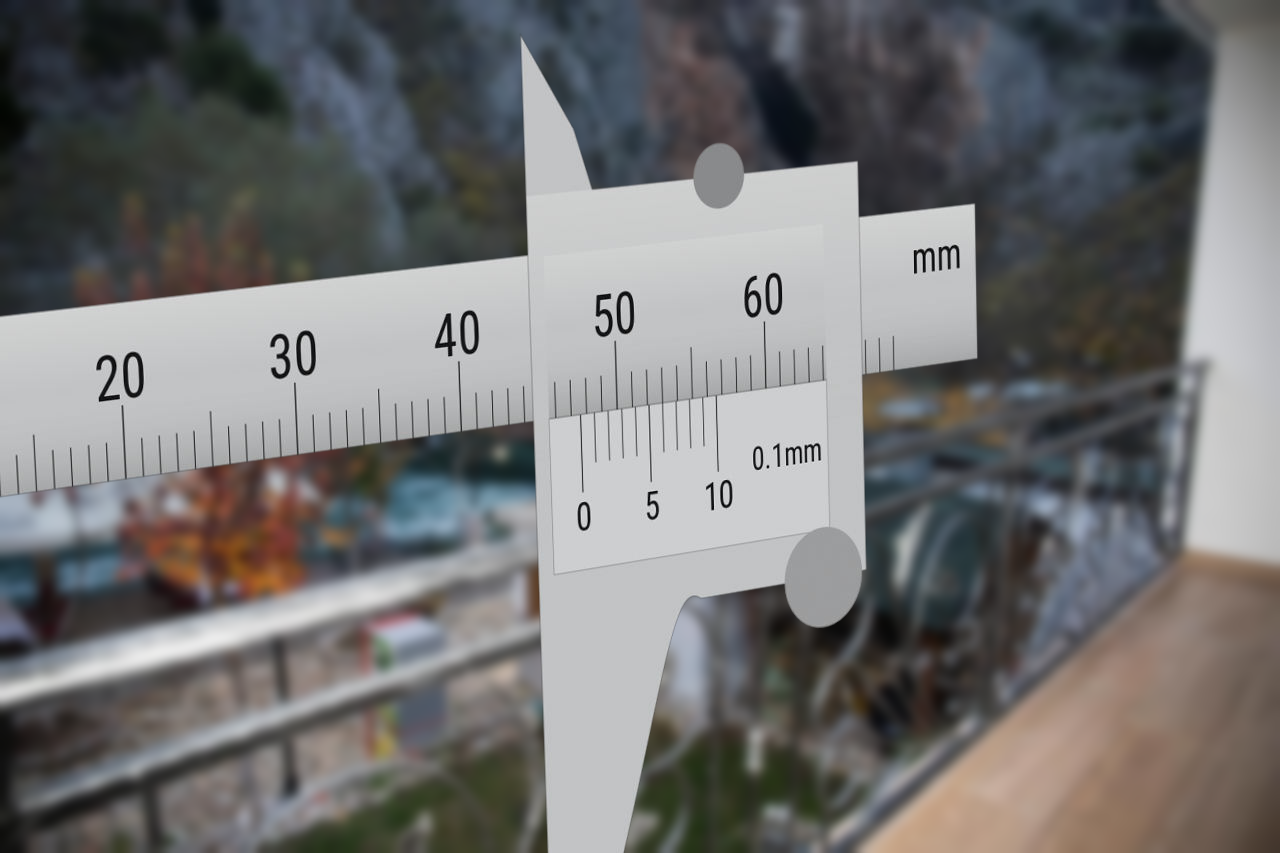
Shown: 47.6 mm
